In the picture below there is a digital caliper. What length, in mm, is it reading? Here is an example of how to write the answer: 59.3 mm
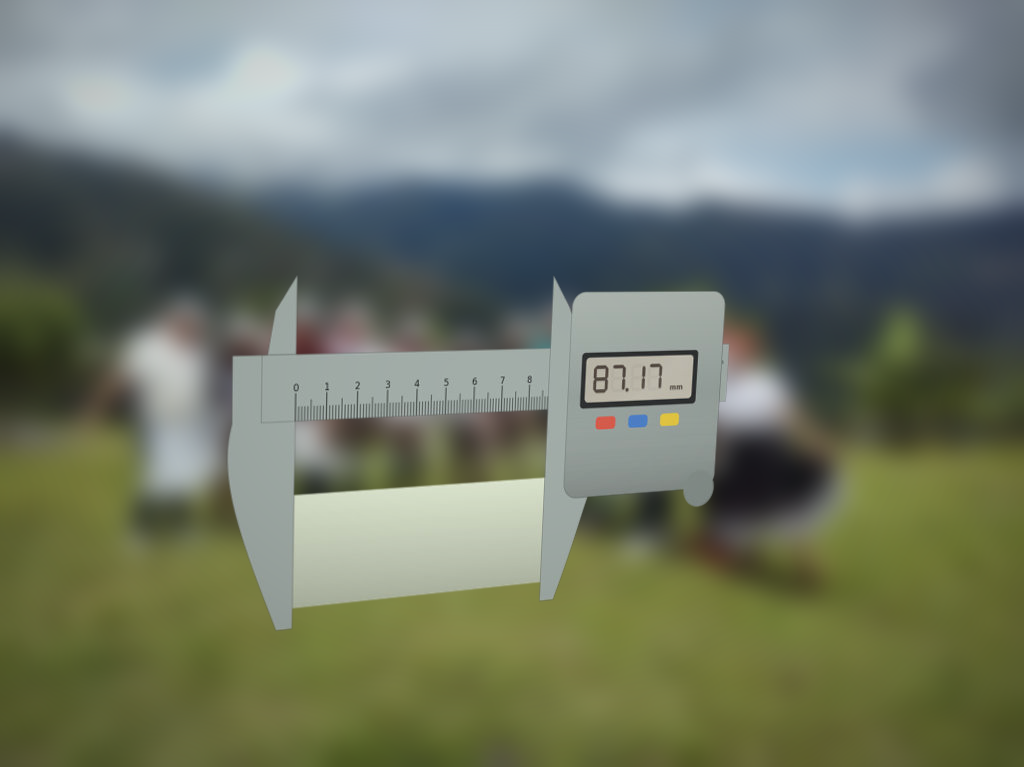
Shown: 87.17 mm
